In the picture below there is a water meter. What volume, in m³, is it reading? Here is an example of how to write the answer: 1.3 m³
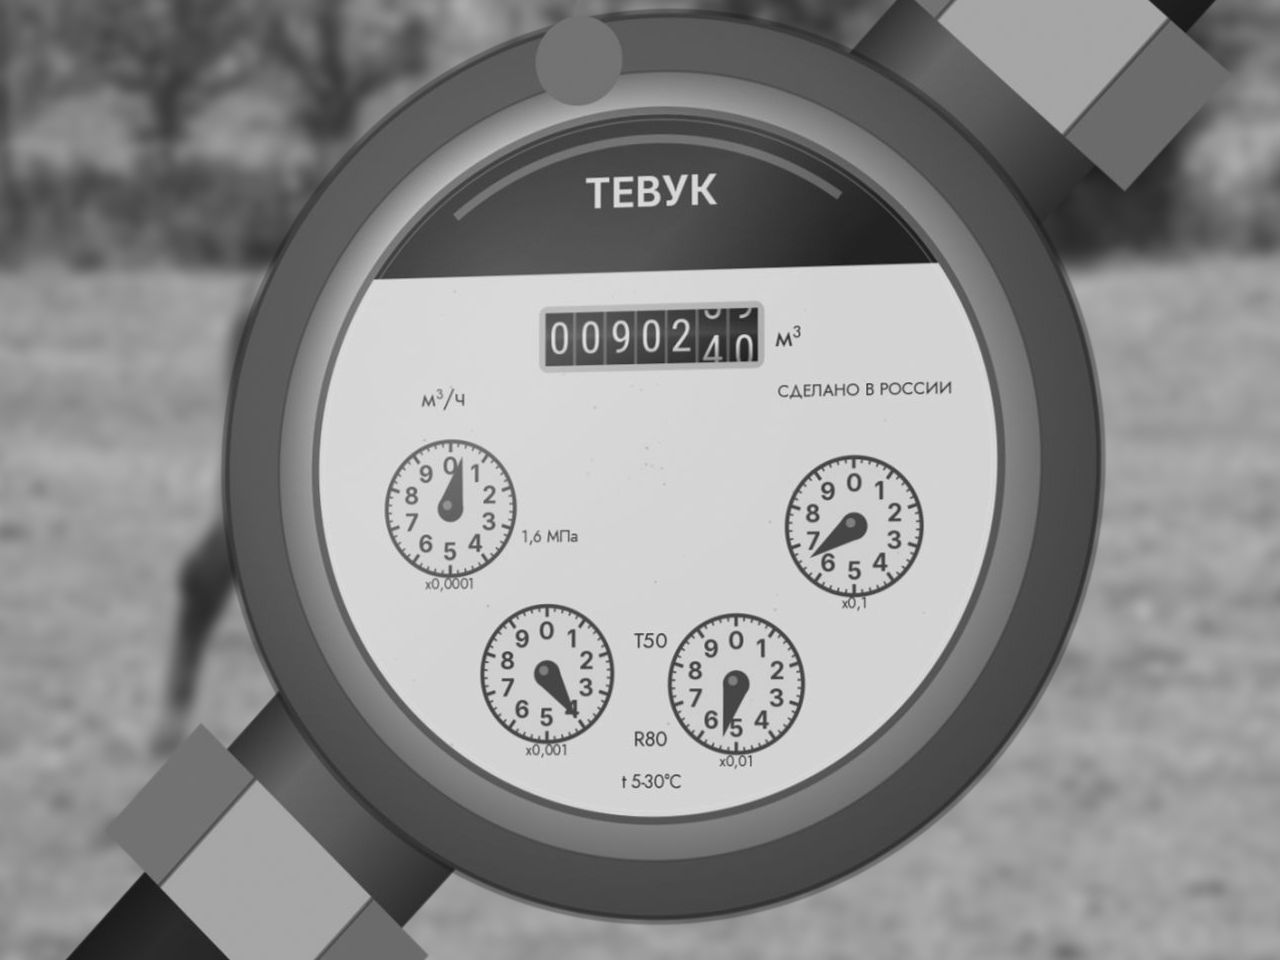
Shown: 90239.6540 m³
